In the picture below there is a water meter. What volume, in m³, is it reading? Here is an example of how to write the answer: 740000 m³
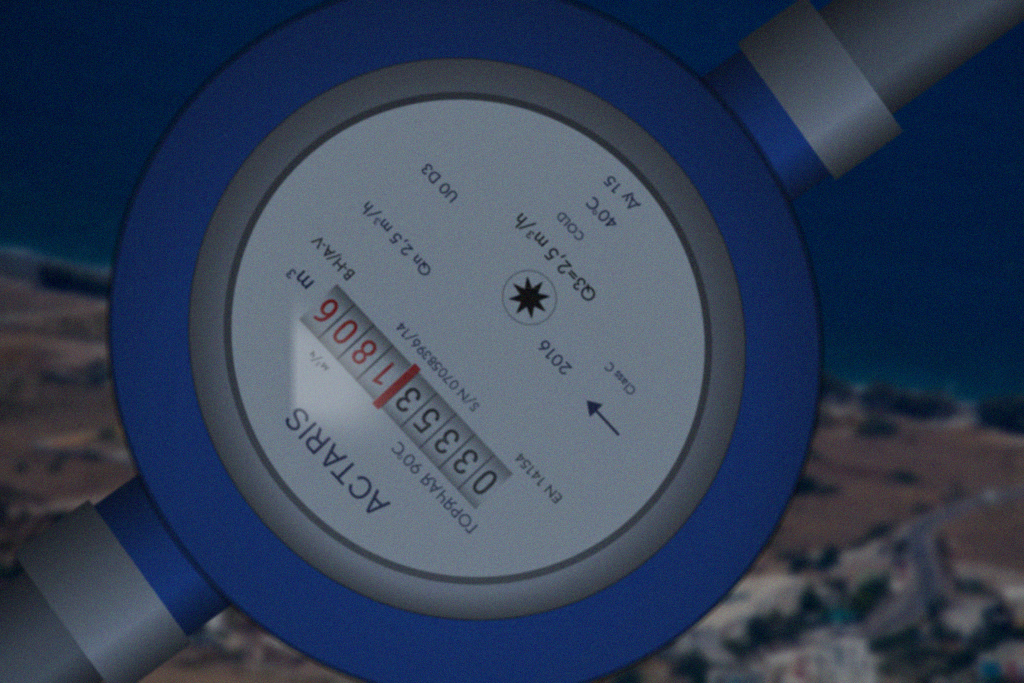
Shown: 3353.1806 m³
